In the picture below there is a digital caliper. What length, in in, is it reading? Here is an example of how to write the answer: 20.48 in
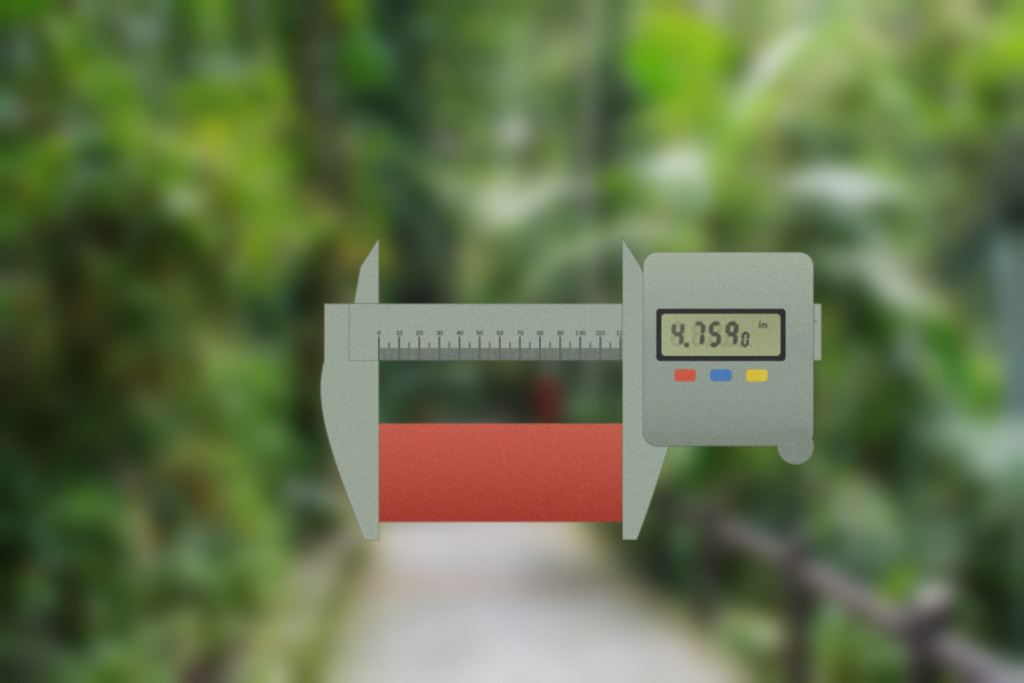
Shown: 4.7590 in
